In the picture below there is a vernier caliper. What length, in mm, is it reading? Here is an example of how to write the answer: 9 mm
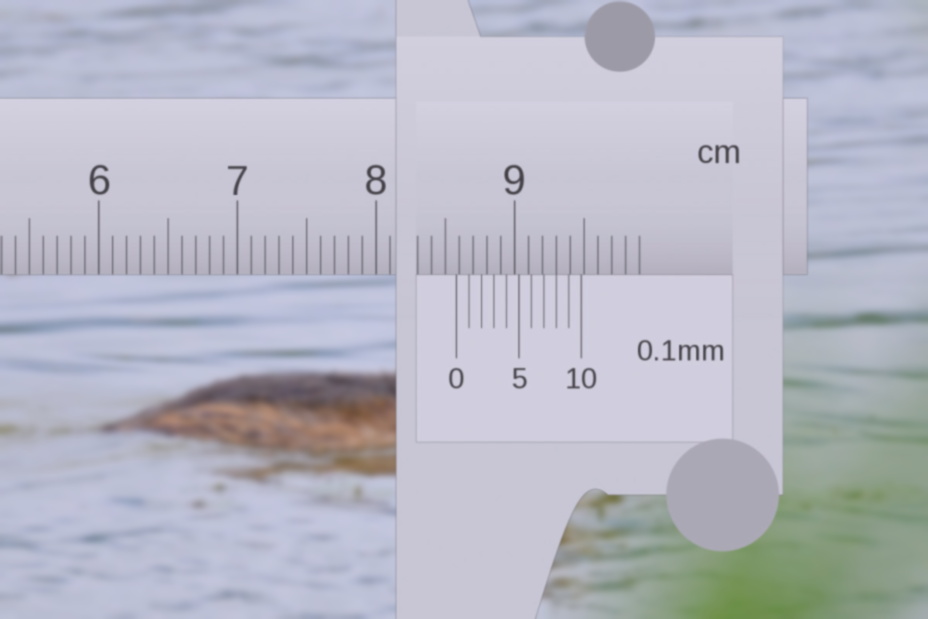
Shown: 85.8 mm
